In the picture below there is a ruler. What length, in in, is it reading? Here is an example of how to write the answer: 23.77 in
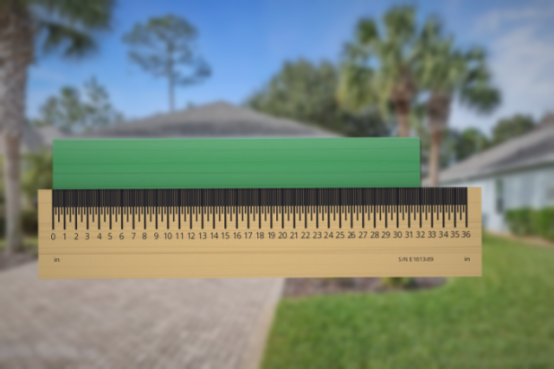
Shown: 32 in
